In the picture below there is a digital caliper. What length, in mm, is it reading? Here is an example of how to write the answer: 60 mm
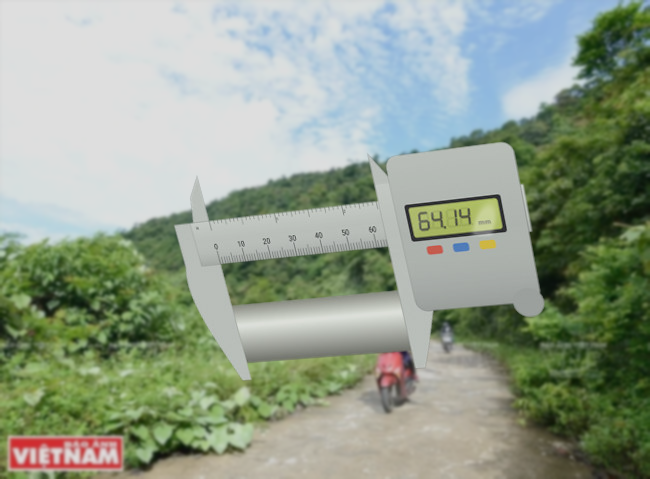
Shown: 64.14 mm
